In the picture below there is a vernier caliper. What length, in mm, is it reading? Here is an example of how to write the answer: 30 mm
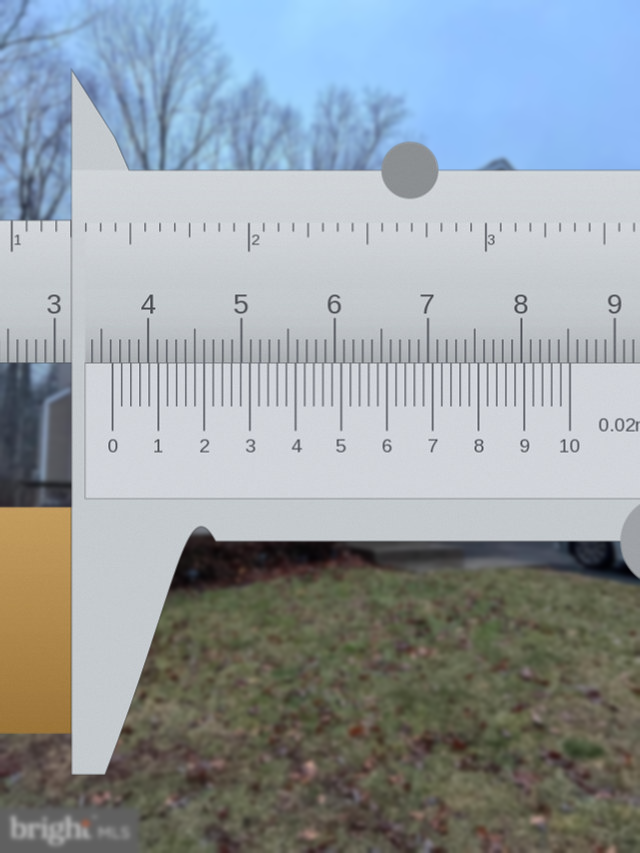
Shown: 36.2 mm
